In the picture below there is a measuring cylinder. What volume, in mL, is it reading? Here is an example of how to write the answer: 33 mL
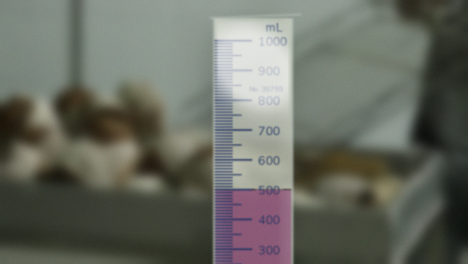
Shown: 500 mL
